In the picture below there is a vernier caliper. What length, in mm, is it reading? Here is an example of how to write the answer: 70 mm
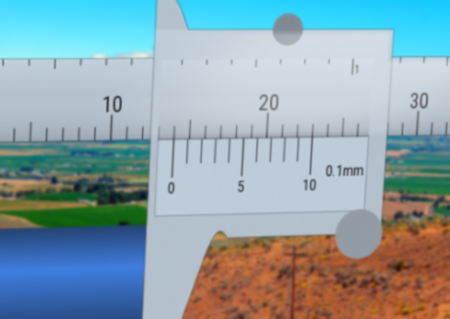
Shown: 14.0 mm
